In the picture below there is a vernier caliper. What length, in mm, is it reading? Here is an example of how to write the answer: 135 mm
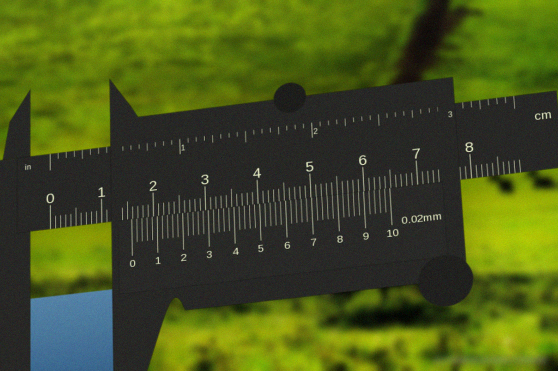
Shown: 15.8 mm
